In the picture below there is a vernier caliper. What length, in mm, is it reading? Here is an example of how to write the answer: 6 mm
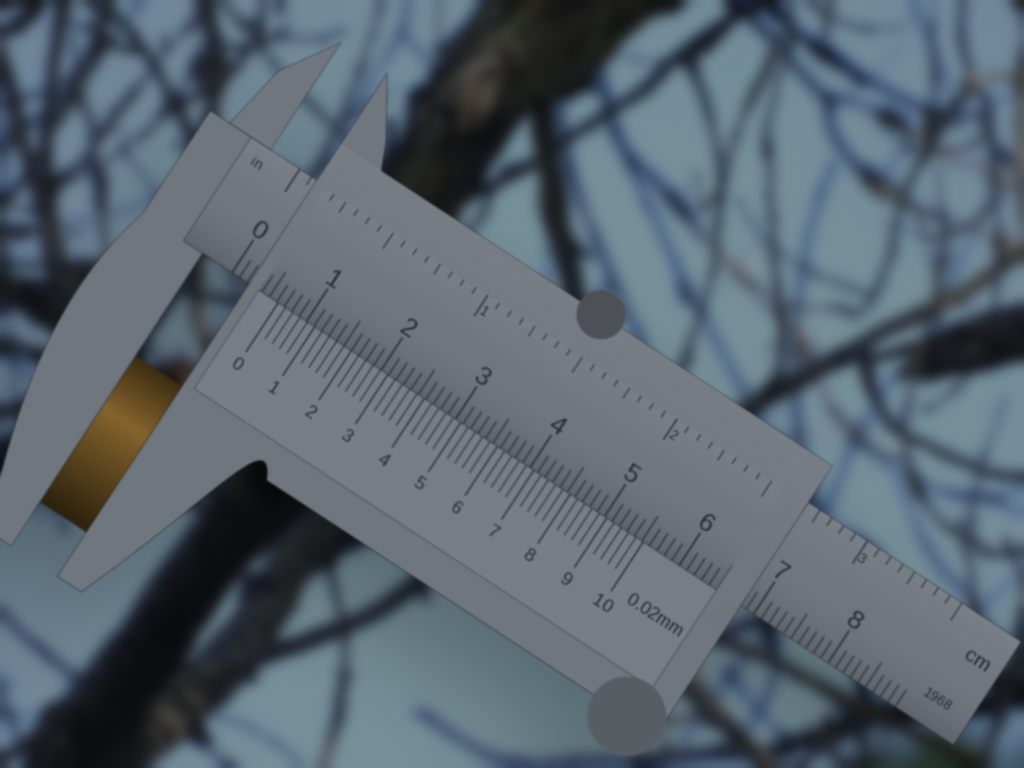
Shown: 6.2 mm
